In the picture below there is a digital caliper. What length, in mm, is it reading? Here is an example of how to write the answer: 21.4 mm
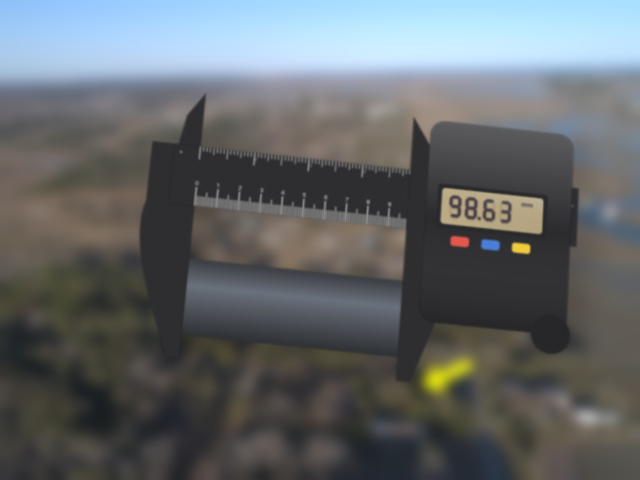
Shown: 98.63 mm
